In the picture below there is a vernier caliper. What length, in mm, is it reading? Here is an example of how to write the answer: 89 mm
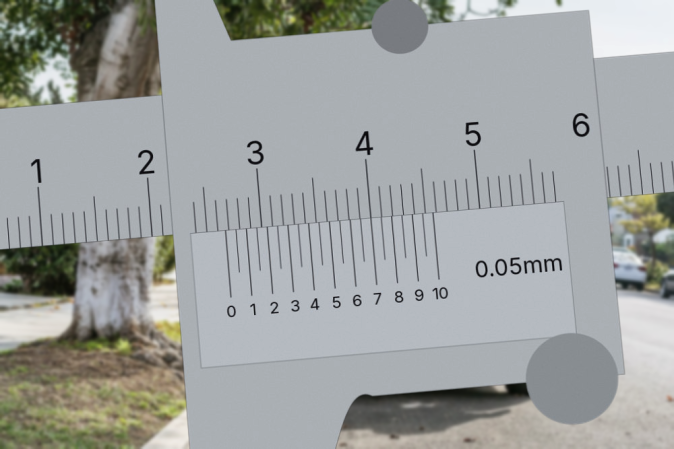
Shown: 26.7 mm
